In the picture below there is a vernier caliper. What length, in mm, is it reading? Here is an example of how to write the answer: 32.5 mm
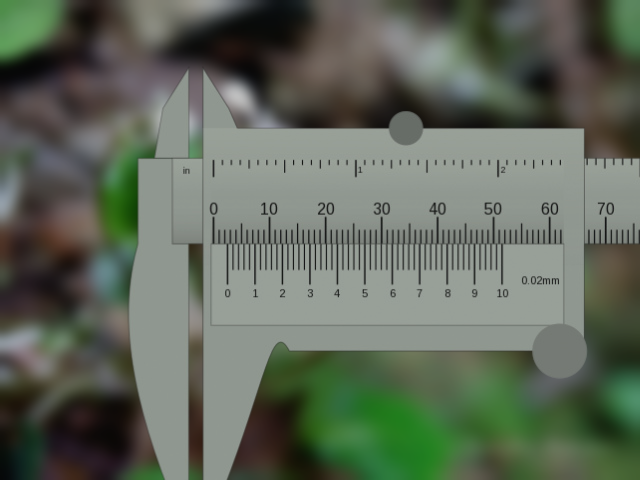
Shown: 2.5 mm
